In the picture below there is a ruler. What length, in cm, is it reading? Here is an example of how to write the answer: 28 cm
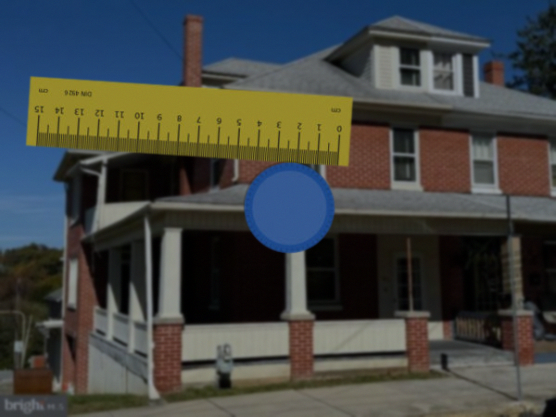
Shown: 4.5 cm
